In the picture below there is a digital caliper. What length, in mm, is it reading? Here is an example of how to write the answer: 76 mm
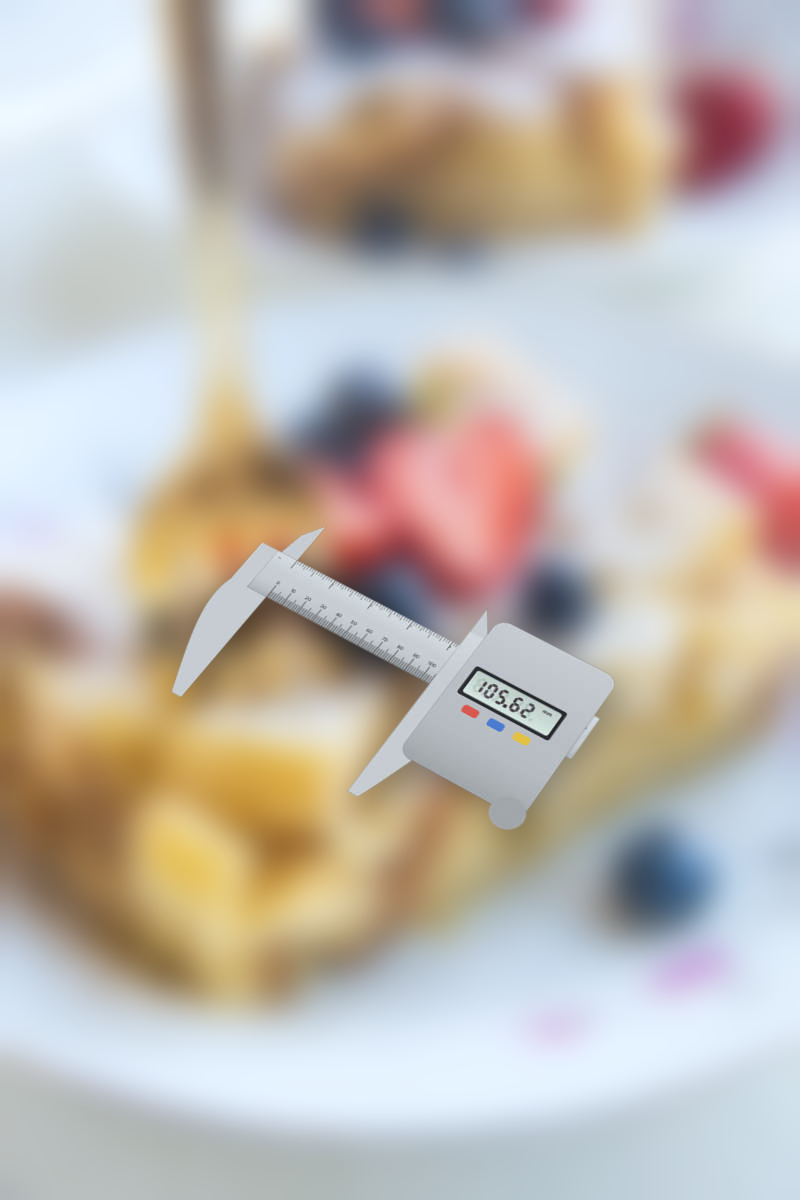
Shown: 105.62 mm
